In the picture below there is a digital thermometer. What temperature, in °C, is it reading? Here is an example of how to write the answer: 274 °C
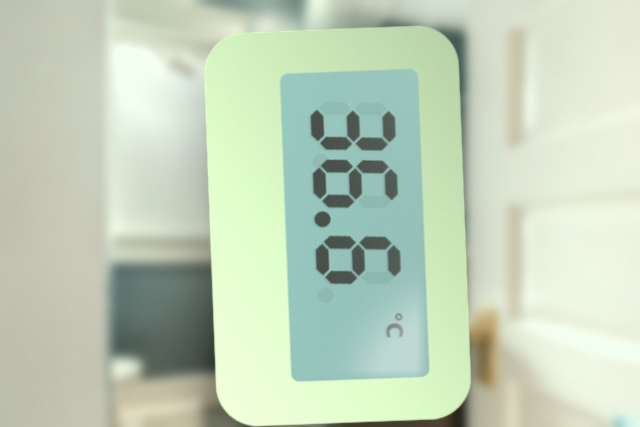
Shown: 36.6 °C
